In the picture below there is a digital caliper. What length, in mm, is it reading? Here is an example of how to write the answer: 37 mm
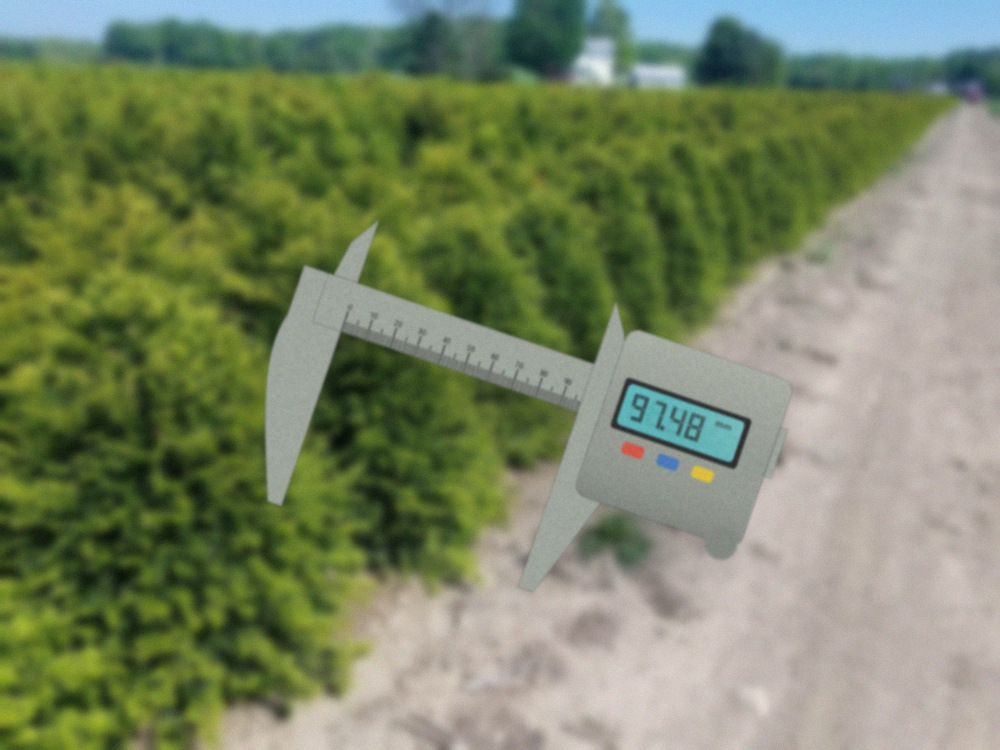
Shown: 97.48 mm
